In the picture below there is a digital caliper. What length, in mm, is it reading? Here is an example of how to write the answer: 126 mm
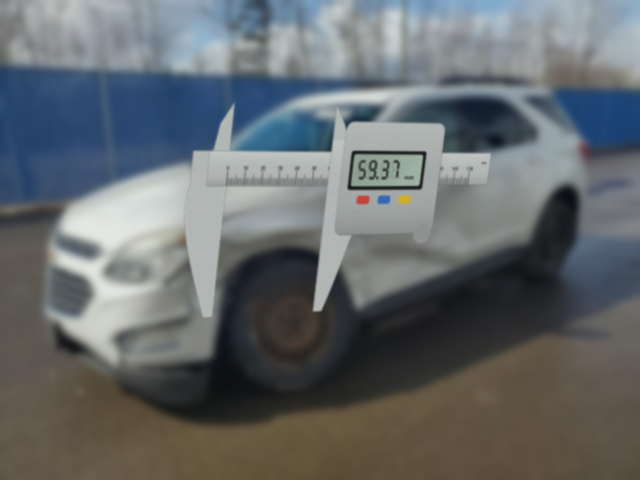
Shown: 59.37 mm
